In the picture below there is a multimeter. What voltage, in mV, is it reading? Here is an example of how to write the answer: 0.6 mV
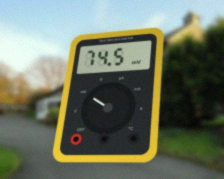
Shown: 74.5 mV
